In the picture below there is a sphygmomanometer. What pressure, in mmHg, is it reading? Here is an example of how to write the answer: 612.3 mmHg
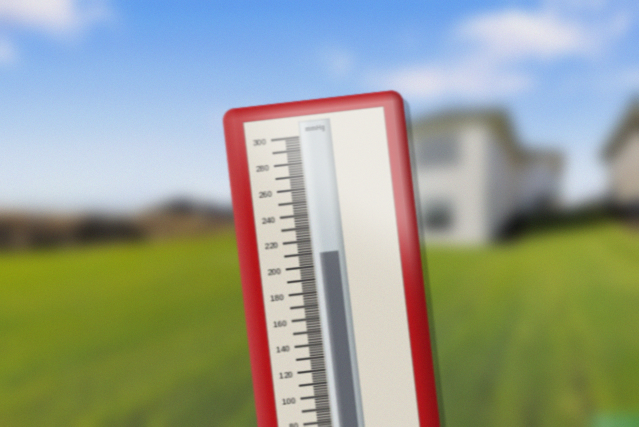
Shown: 210 mmHg
